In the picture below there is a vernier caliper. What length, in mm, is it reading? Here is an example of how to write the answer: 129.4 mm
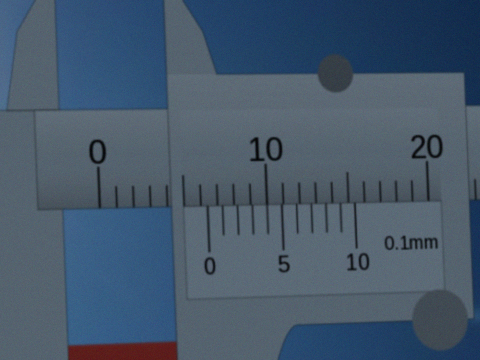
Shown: 6.4 mm
